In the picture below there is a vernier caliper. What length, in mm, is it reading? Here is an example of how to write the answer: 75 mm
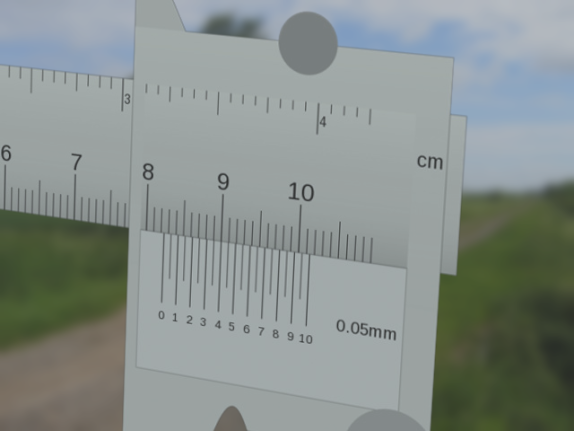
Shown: 82.4 mm
